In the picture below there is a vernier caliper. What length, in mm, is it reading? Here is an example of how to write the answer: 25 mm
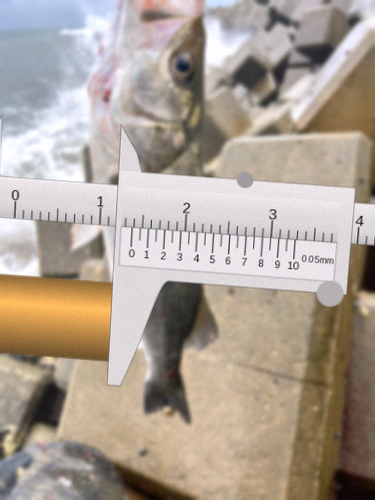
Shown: 13.8 mm
